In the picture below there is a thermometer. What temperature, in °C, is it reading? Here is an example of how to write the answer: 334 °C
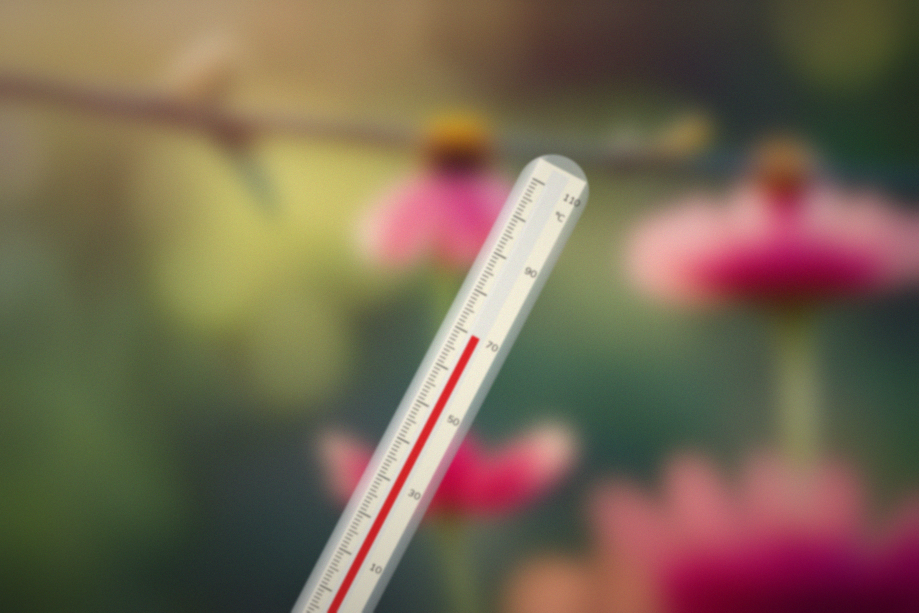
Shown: 70 °C
